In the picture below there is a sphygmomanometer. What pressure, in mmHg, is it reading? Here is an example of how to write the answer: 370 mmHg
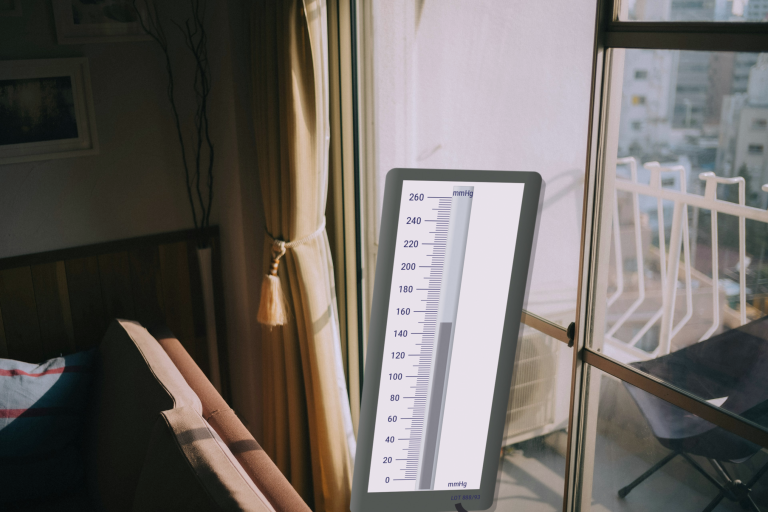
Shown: 150 mmHg
